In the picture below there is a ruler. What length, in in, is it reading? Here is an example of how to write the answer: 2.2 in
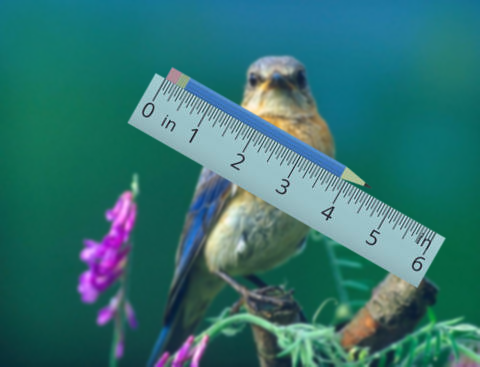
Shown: 4.5 in
